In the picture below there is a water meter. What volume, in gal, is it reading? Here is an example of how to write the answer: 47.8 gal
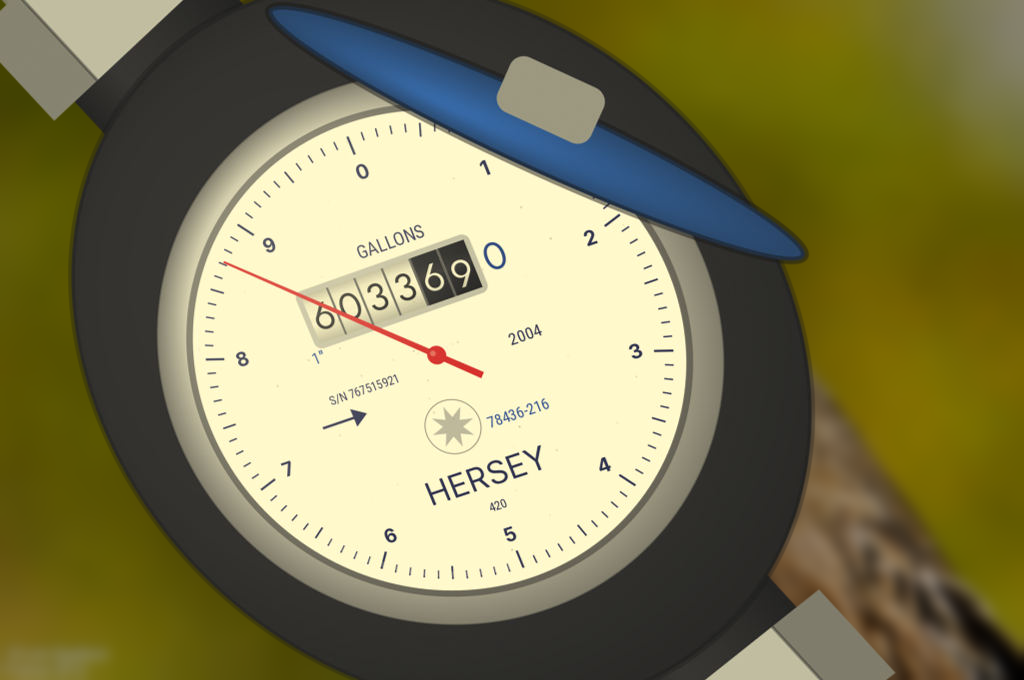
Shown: 6033688.7 gal
